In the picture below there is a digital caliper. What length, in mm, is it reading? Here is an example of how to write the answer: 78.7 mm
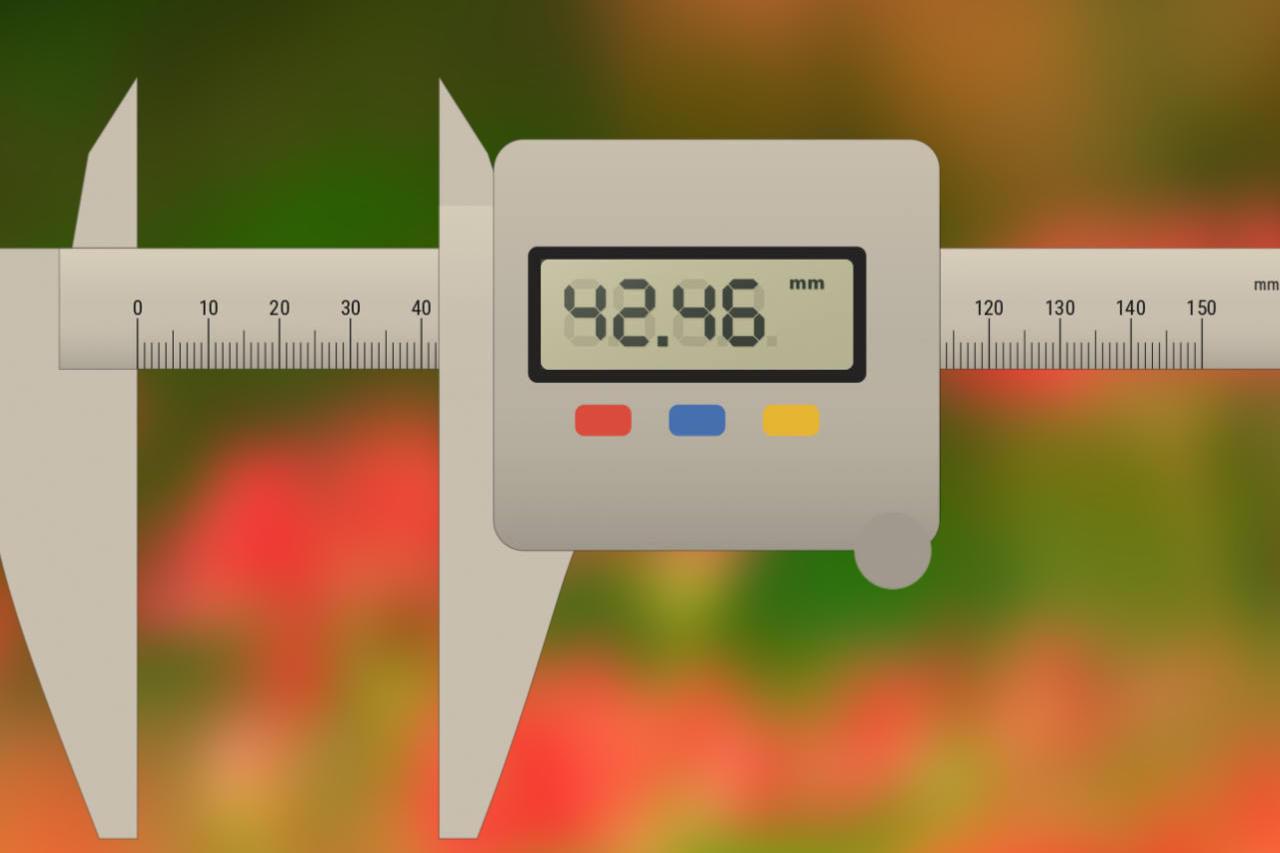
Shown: 42.46 mm
